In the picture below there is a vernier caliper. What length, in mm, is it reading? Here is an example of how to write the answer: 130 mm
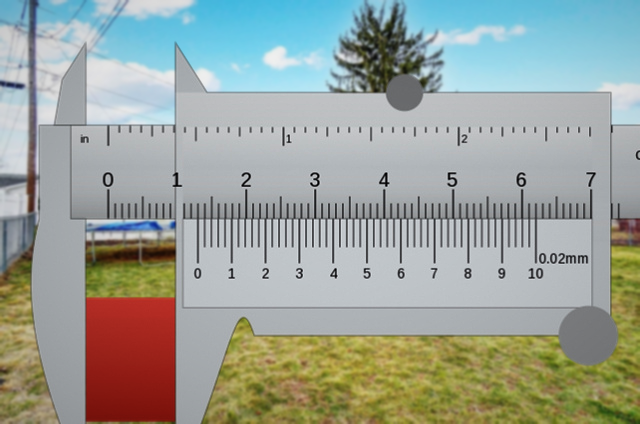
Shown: 13.0 mm
